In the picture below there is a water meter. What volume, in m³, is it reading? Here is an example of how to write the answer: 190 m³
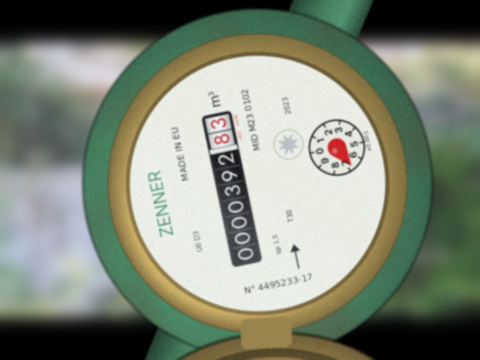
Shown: 392.836 m³
